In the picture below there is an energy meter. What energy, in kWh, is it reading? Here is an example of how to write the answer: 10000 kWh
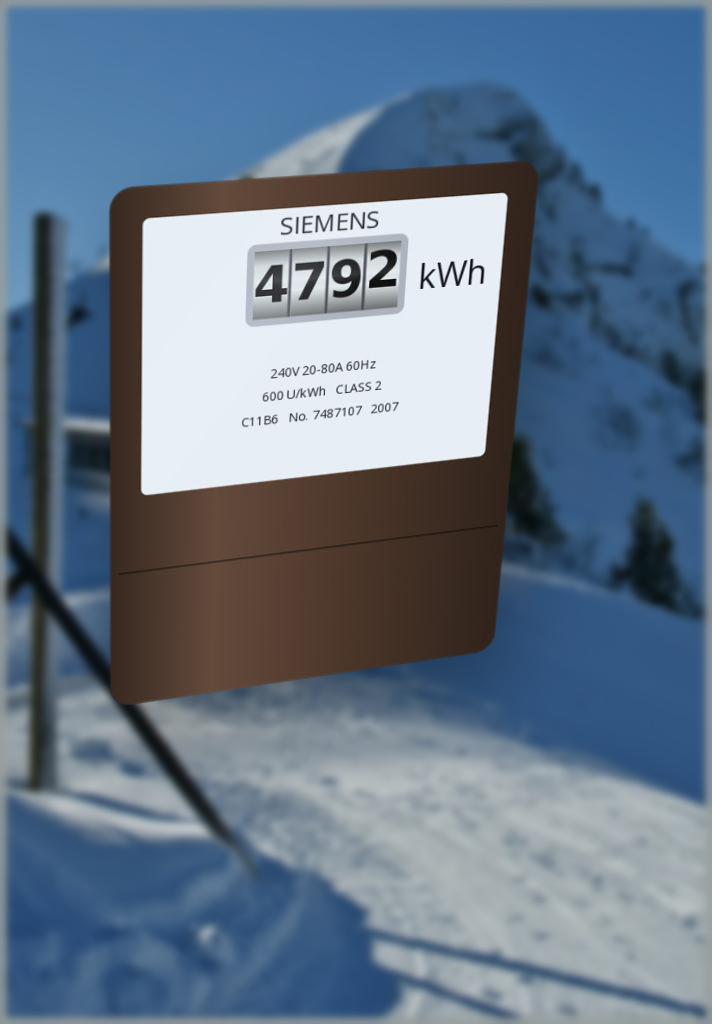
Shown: 4792 kWh
